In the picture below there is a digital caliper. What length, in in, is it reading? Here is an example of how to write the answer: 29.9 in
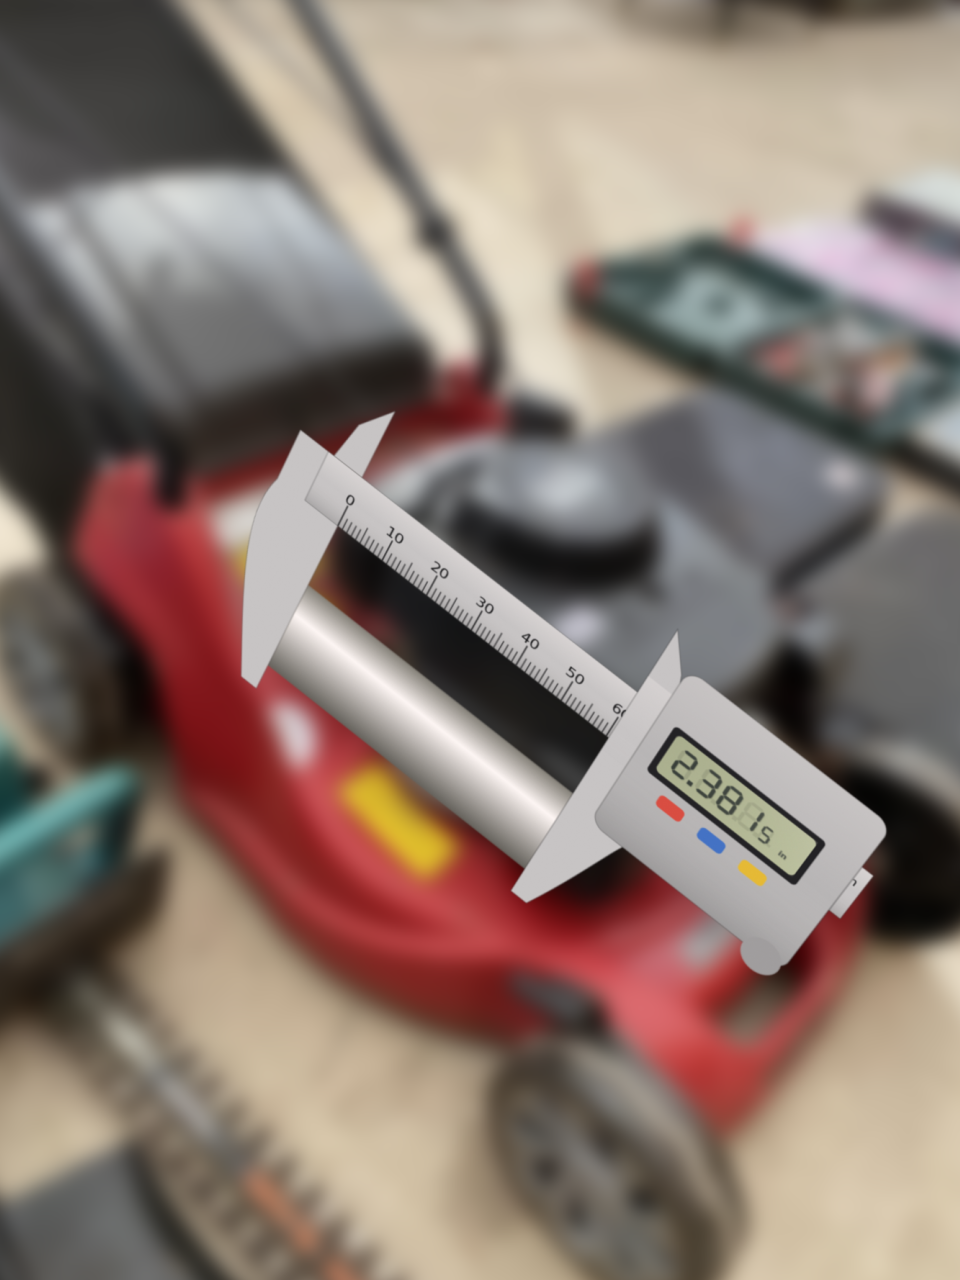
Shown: 2.3815 in
